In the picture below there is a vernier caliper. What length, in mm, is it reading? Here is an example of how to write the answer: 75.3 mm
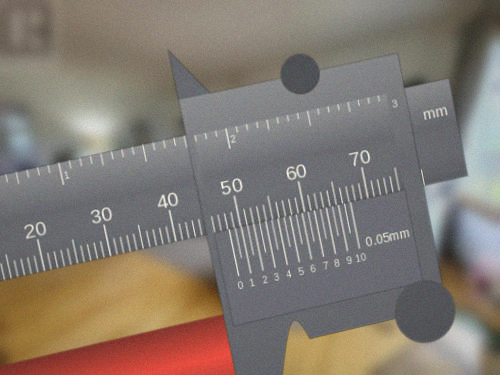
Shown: 48.2 mm
